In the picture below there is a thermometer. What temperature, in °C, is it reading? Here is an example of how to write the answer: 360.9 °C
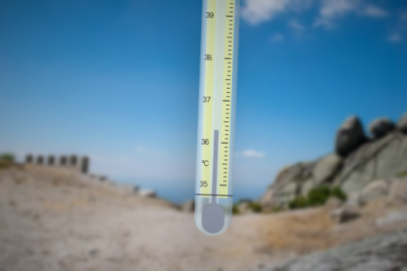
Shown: 36.3 °C
